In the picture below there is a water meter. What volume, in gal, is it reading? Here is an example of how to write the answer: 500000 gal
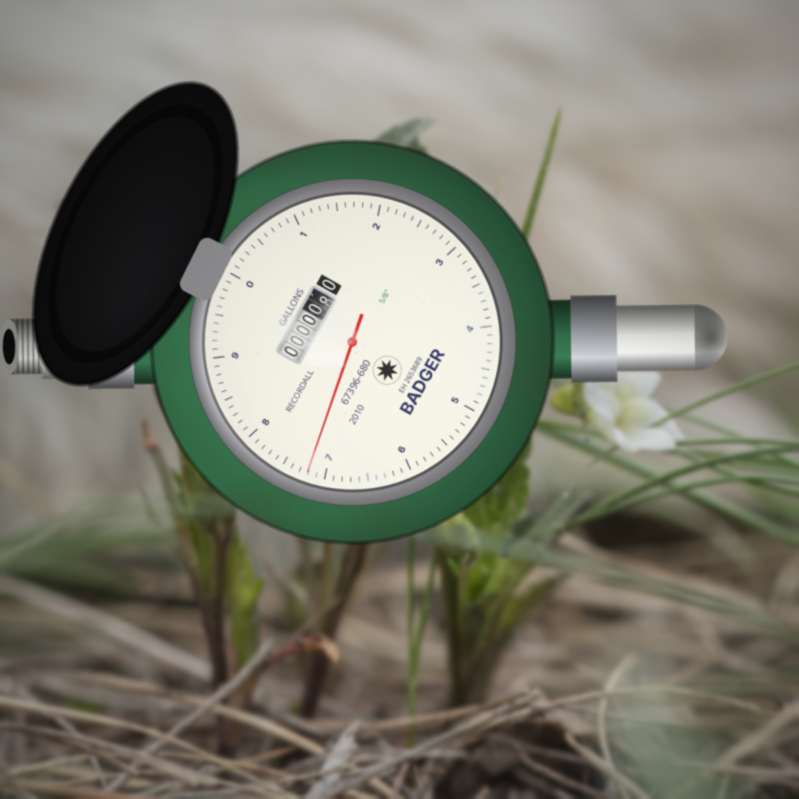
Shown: 77.2 gal
